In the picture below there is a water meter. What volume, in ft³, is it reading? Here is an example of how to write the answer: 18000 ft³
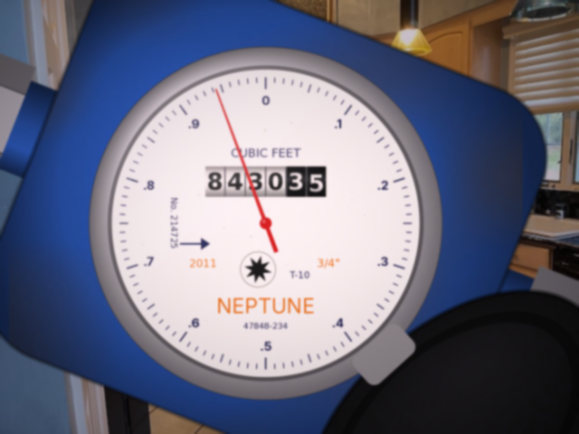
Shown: 843034.94 ft³
